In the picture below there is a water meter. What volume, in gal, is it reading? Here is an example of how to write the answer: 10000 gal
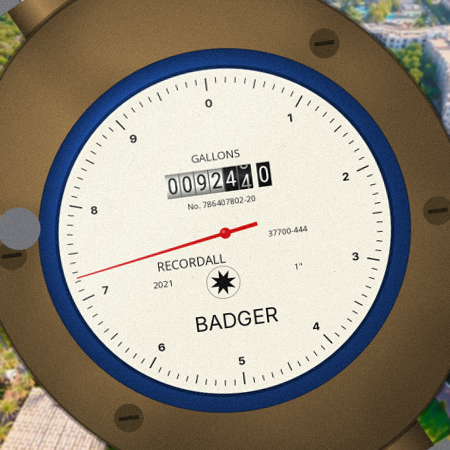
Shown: 92437.2 gal
